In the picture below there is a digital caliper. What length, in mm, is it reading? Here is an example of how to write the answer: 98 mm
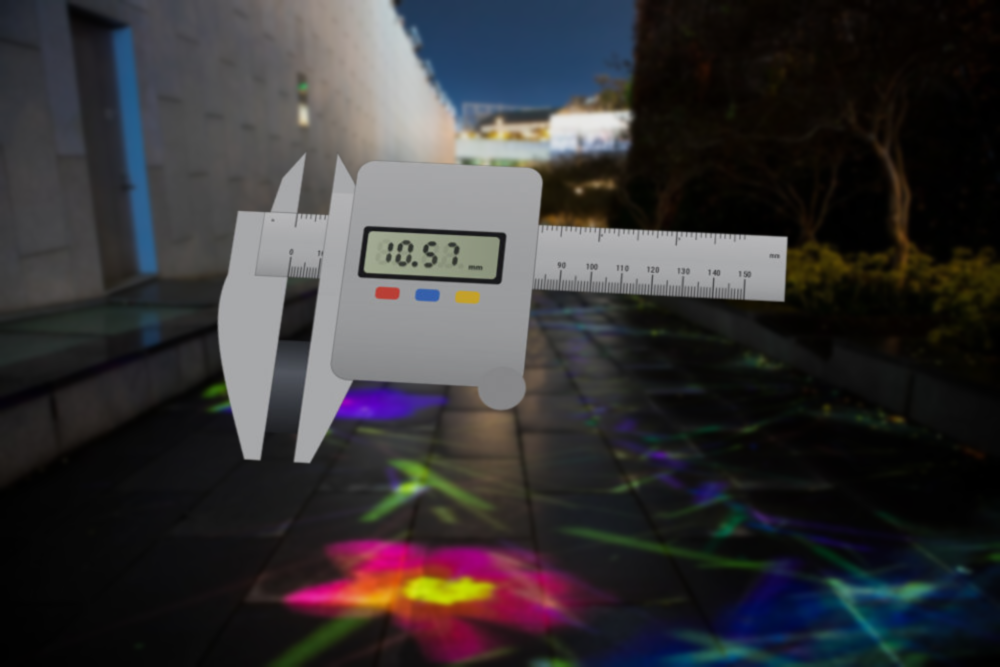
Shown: 10.57 mm
